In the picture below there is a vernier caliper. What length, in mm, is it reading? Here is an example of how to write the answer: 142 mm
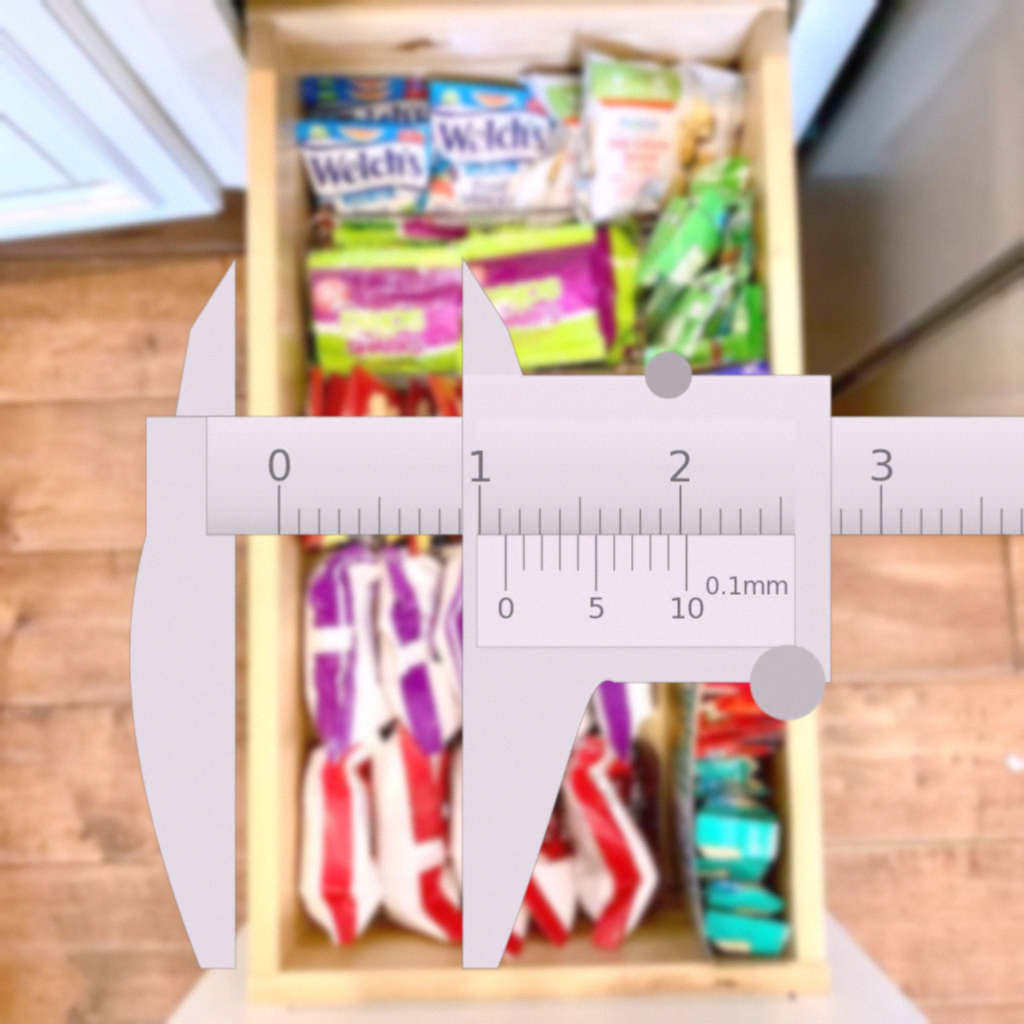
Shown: 11.3 mm
